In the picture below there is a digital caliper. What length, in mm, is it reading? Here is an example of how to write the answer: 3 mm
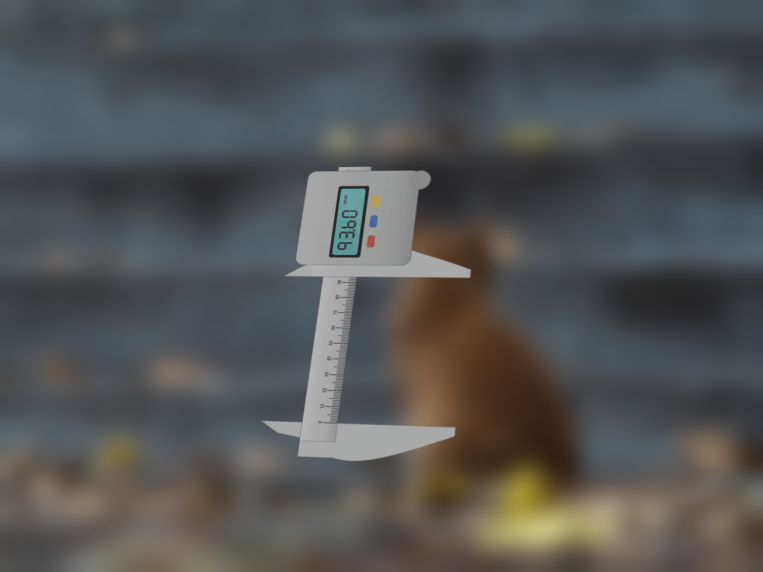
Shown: 93.60 mm
